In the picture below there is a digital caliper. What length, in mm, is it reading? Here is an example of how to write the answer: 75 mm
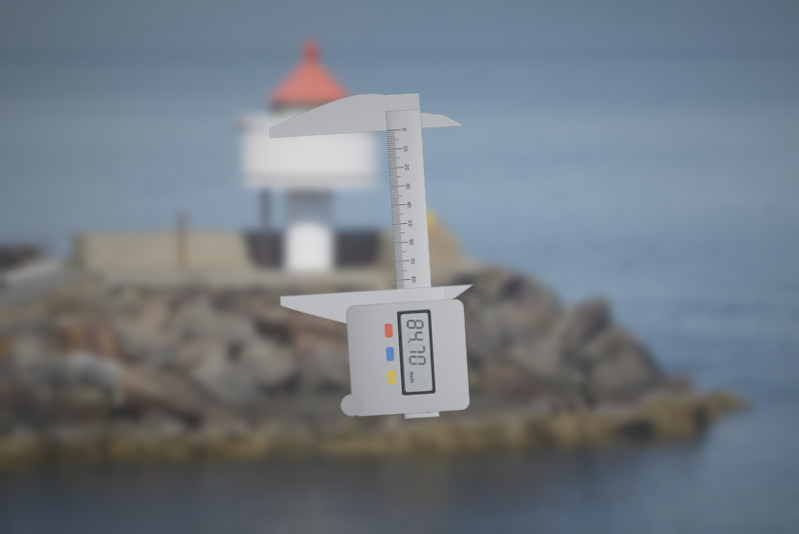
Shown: 84.70 mm
